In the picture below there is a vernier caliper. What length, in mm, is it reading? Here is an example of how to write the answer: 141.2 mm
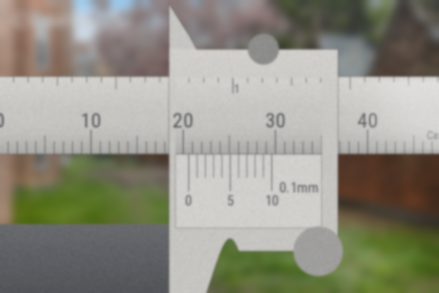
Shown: 20.6 mm
